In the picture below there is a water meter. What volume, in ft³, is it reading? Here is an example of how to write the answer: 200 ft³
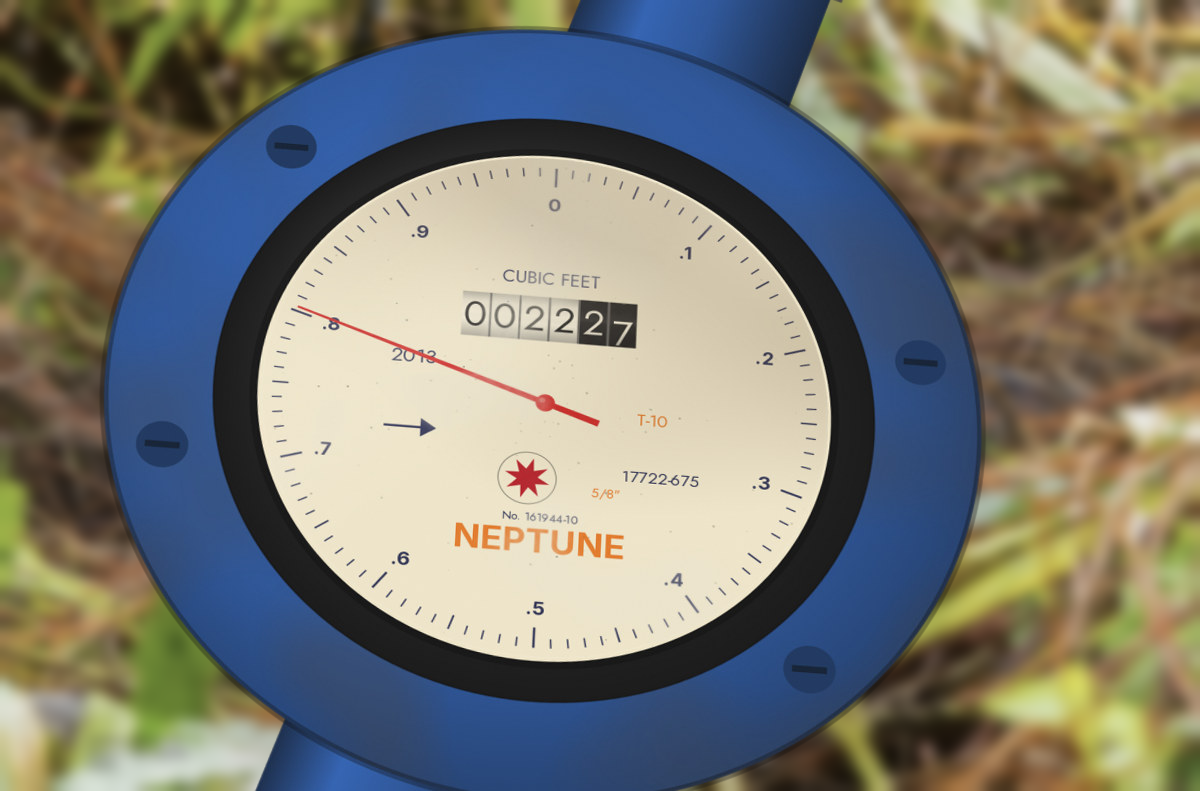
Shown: 2226.80 ft³
